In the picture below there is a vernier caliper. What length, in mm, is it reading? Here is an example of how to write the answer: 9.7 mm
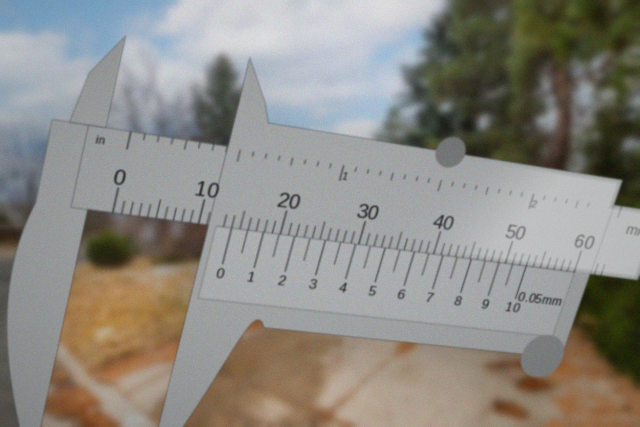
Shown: 14.0 mm
